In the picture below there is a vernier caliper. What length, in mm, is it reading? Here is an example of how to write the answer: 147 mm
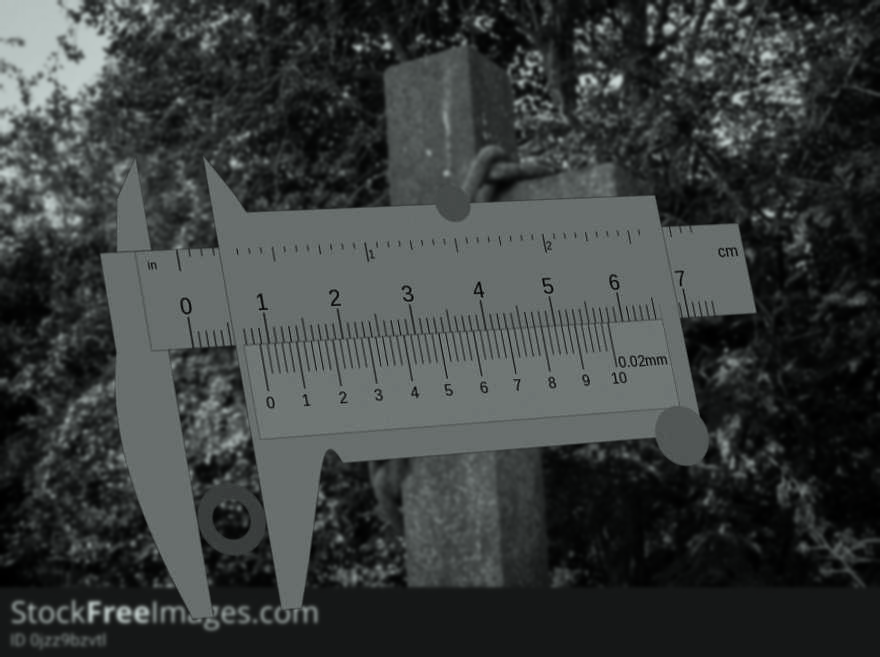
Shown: 8.8 mm
